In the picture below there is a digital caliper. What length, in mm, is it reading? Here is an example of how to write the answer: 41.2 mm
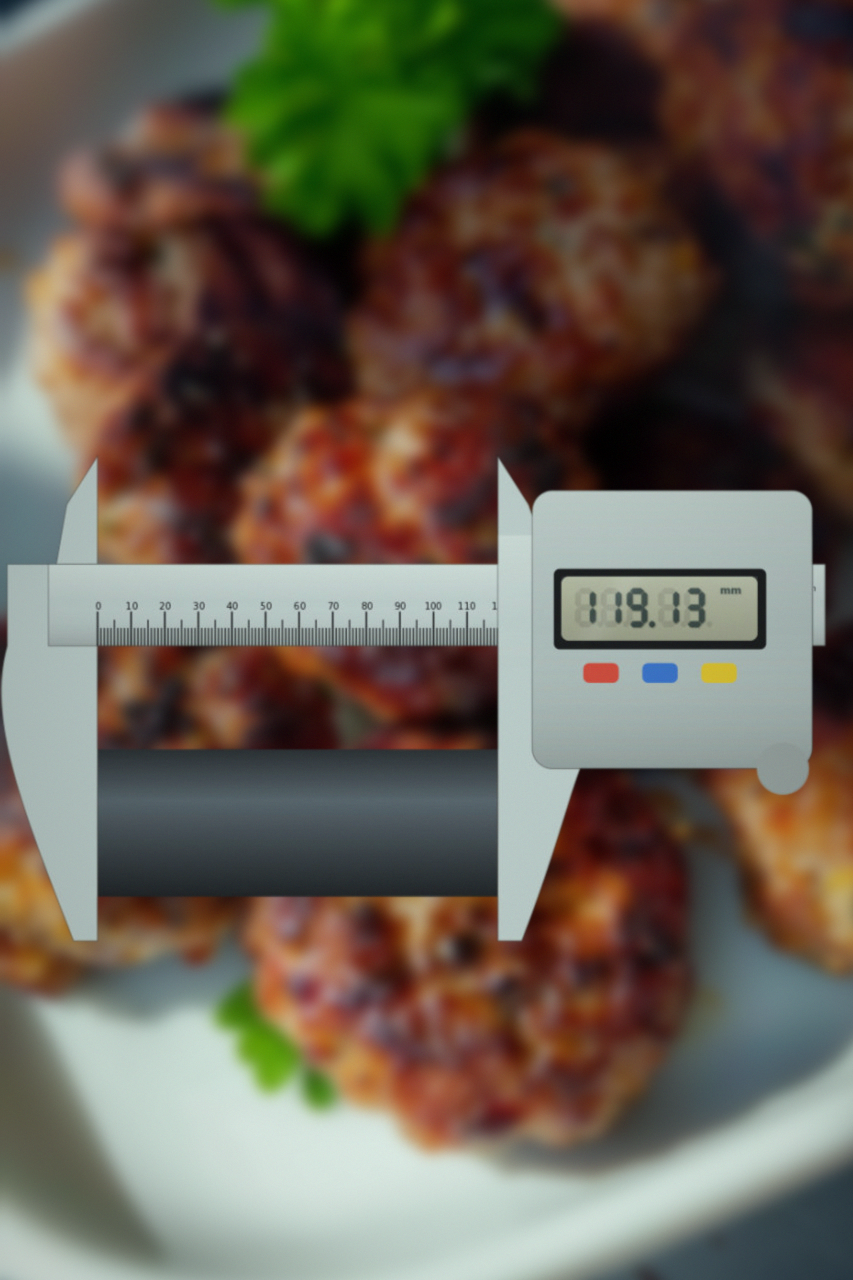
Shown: 119.13 mm
